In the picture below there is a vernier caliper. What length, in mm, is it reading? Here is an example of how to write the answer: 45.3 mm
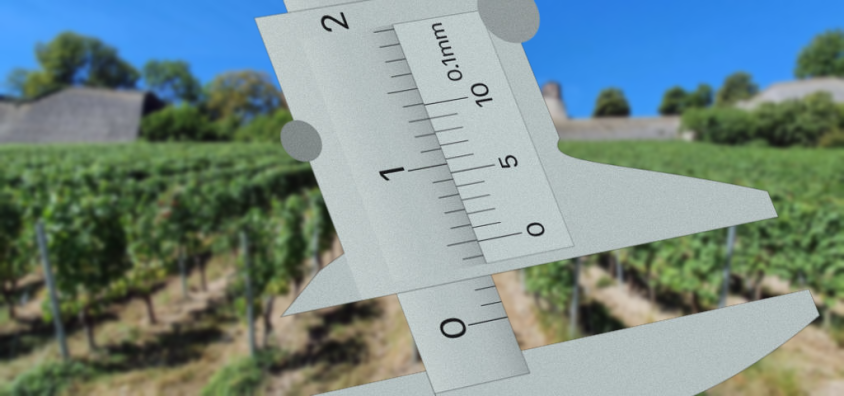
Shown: 4.9 mm
